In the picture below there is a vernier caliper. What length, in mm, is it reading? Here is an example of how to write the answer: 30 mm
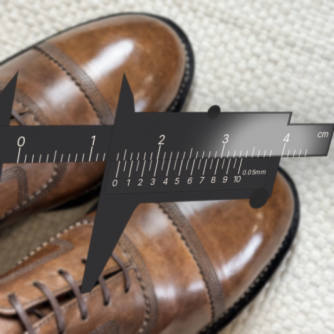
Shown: 14.4 mm
